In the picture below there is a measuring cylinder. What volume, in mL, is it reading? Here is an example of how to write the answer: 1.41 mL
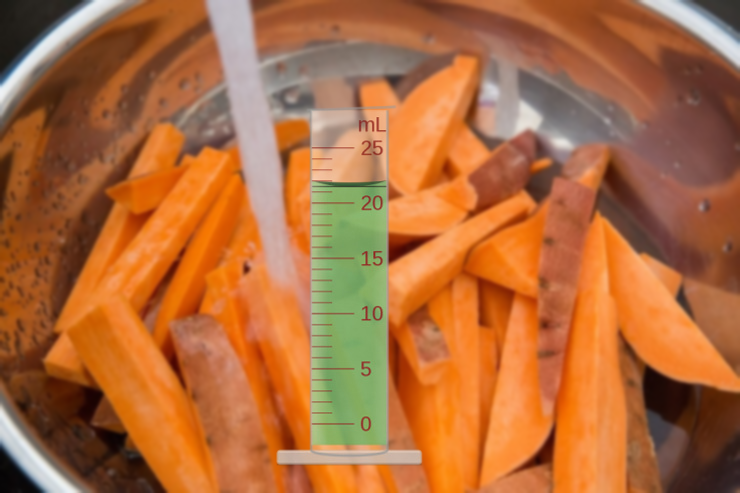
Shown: 21.5 mL
